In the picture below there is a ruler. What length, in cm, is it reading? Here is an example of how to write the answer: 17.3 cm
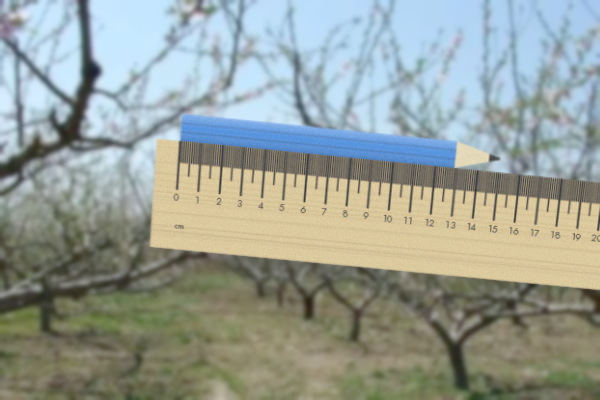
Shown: 15 cm
